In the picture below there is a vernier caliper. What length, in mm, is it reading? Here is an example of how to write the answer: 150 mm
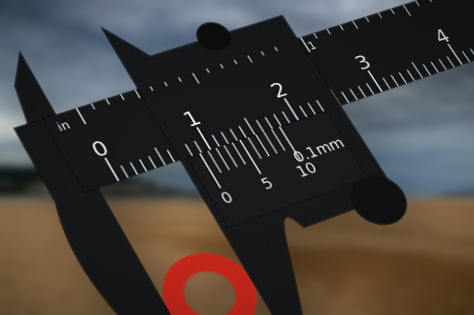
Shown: 8.8 mm
